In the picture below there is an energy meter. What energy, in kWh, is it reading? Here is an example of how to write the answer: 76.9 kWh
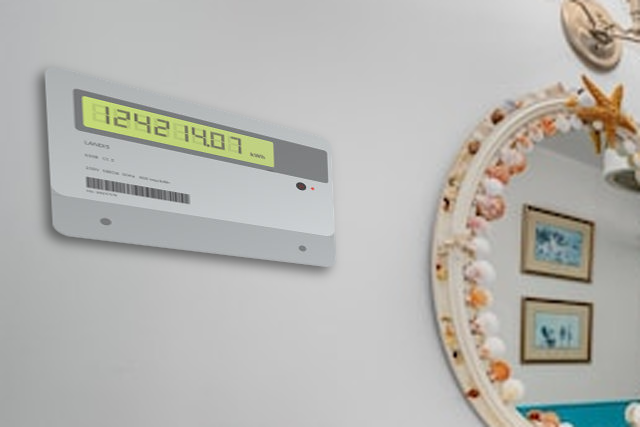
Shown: 124214.07 kWh
